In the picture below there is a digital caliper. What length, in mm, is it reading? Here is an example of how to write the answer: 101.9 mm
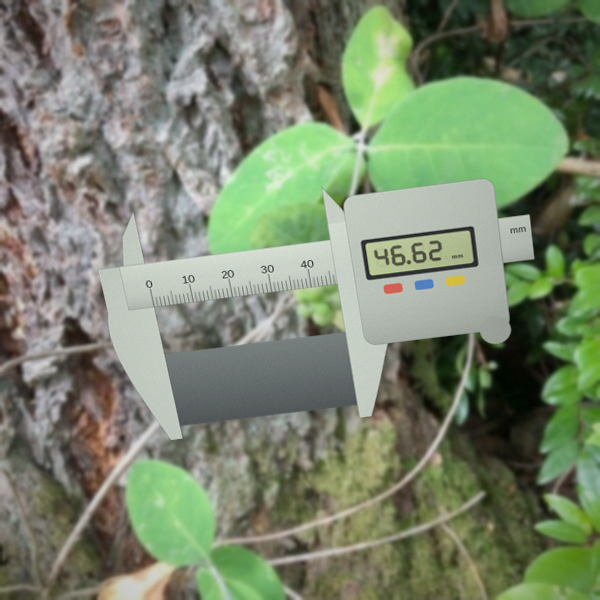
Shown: 46.62 mm
